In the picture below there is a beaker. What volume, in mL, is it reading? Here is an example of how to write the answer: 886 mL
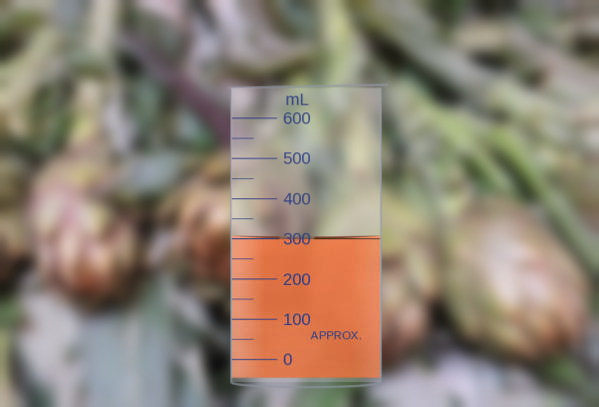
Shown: 300 mL
